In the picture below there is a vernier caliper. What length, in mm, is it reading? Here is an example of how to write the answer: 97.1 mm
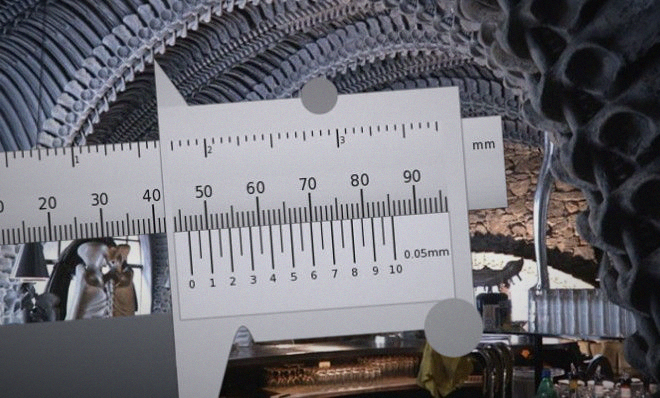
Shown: 46.5 mm
